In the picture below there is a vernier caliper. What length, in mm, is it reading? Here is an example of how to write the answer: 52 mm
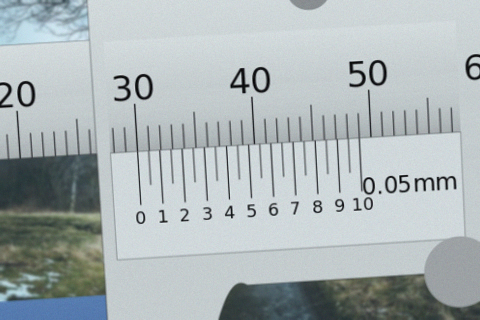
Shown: 30.0 mm
